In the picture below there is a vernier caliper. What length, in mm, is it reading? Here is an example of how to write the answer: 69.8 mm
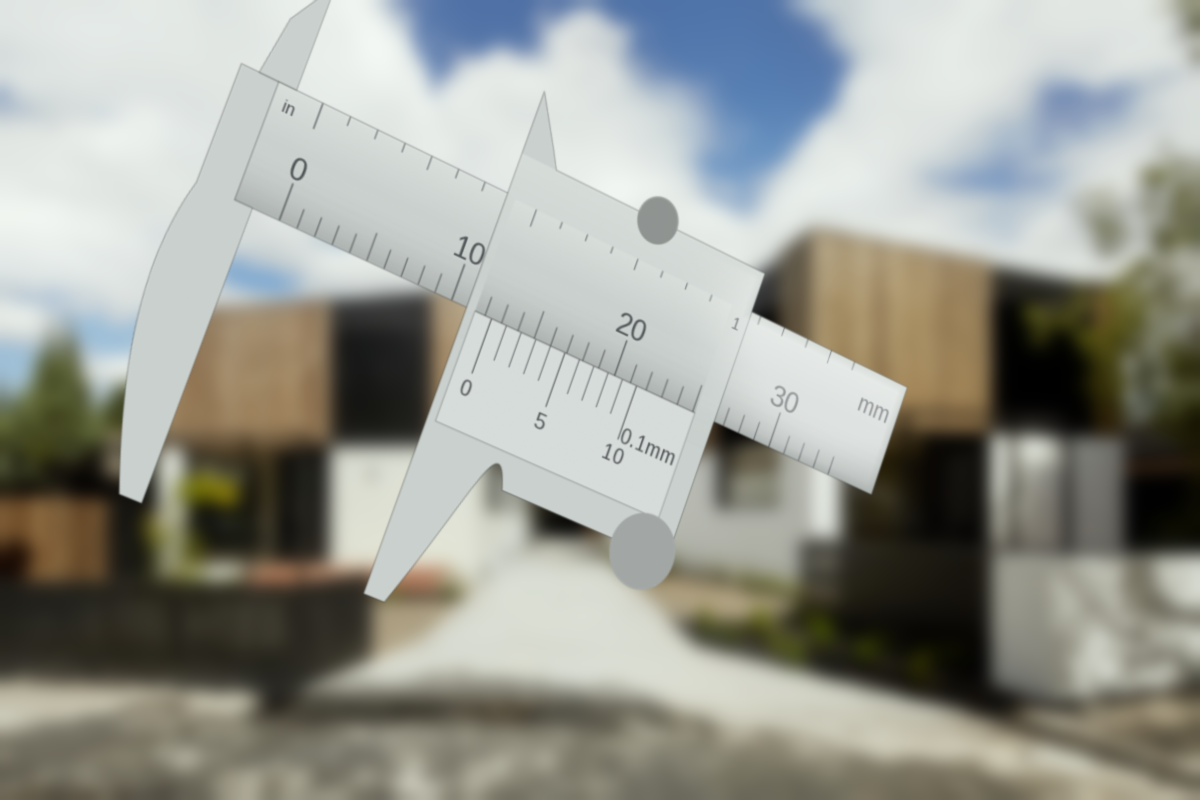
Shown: 12.4 mm
